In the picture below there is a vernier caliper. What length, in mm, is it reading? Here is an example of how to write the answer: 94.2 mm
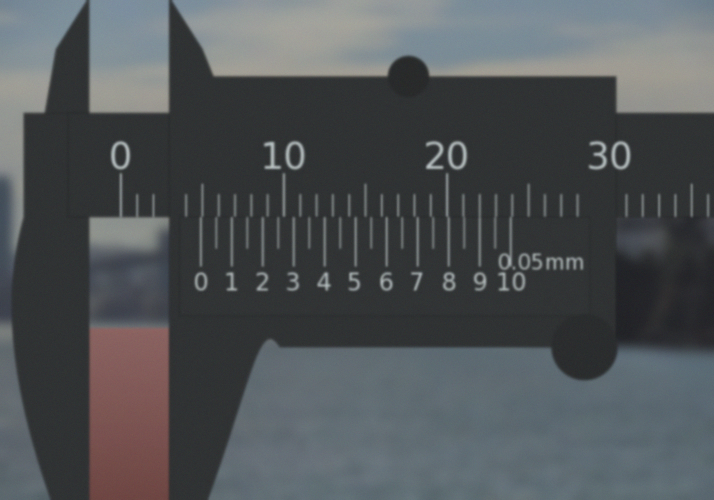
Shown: 4.9 mm
